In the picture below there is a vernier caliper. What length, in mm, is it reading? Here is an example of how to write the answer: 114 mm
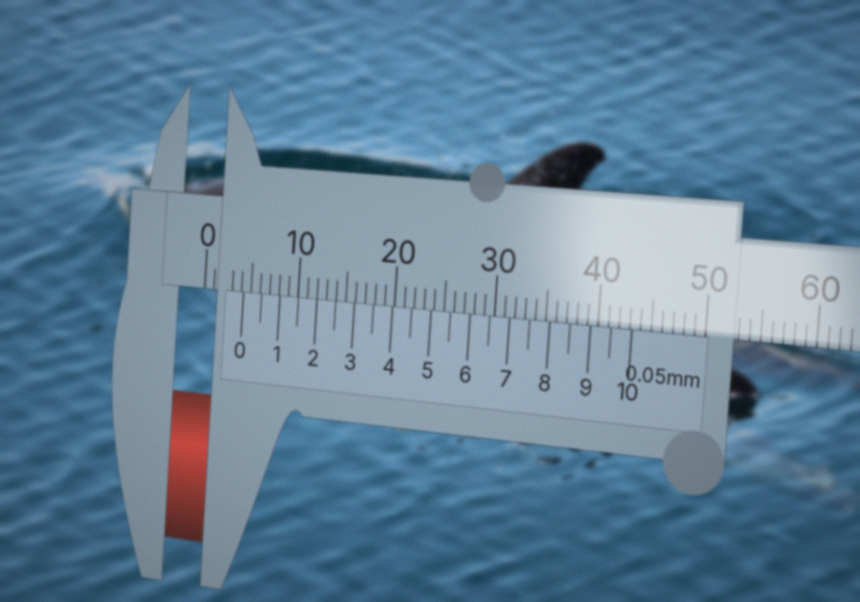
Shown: 4.2 mm
